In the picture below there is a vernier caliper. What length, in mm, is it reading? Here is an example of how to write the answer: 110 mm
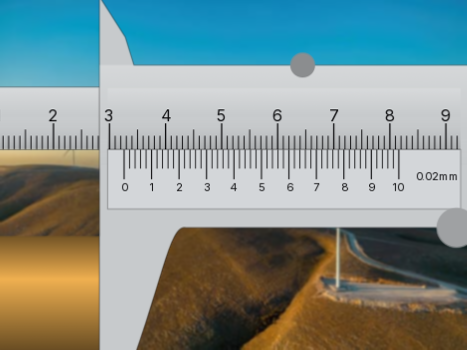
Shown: 32.6 mm
